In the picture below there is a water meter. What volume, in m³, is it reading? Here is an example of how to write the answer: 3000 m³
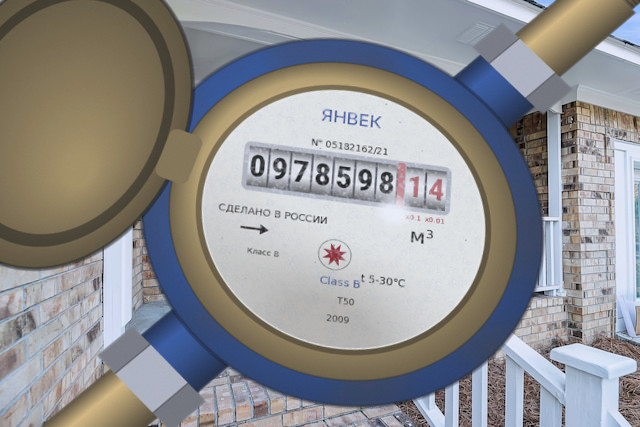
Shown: 978598.14 m³
